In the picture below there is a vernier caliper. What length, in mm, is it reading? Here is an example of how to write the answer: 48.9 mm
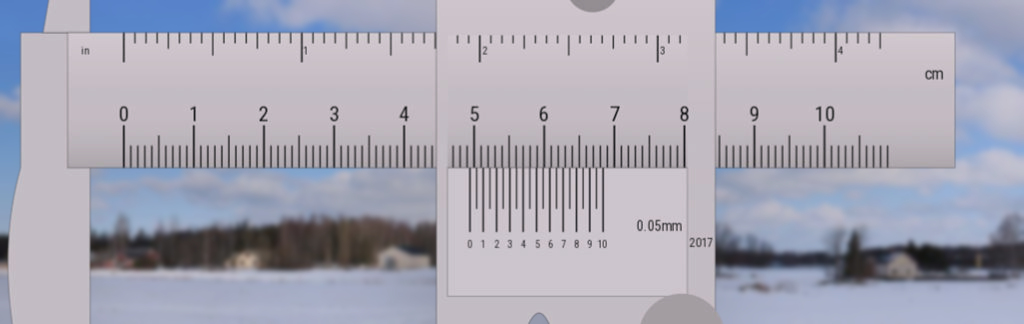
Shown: 49.4 mm
